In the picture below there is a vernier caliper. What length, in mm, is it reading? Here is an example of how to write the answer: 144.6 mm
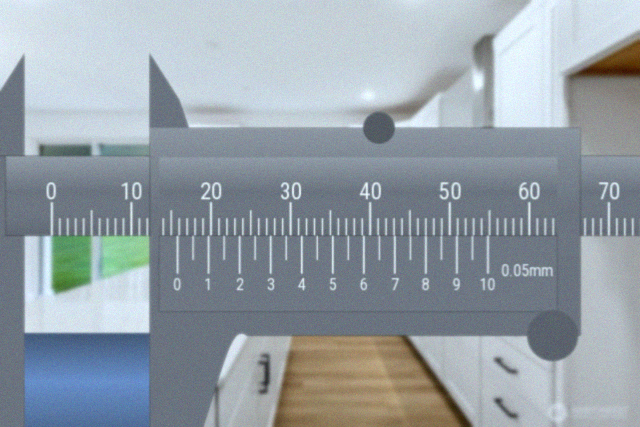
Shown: 15.8 mm
